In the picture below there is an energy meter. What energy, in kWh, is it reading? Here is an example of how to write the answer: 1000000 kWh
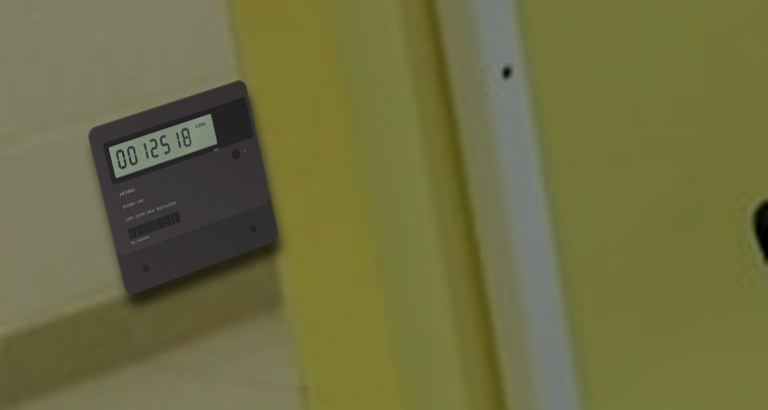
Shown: 12518 kWh
